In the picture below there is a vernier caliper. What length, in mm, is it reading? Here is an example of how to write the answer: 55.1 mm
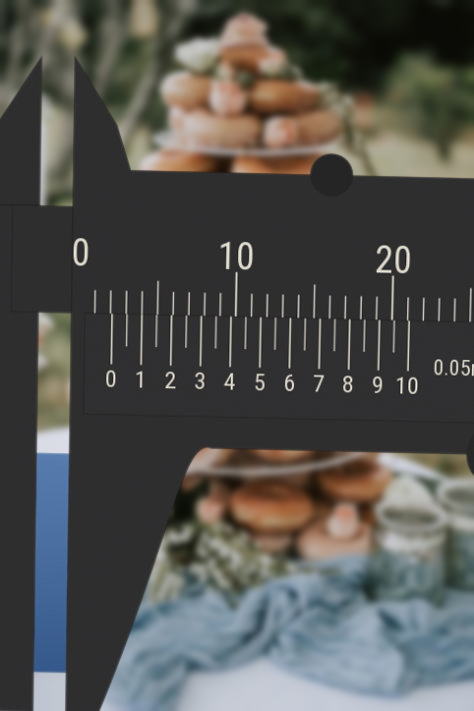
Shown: 2.1 mm
